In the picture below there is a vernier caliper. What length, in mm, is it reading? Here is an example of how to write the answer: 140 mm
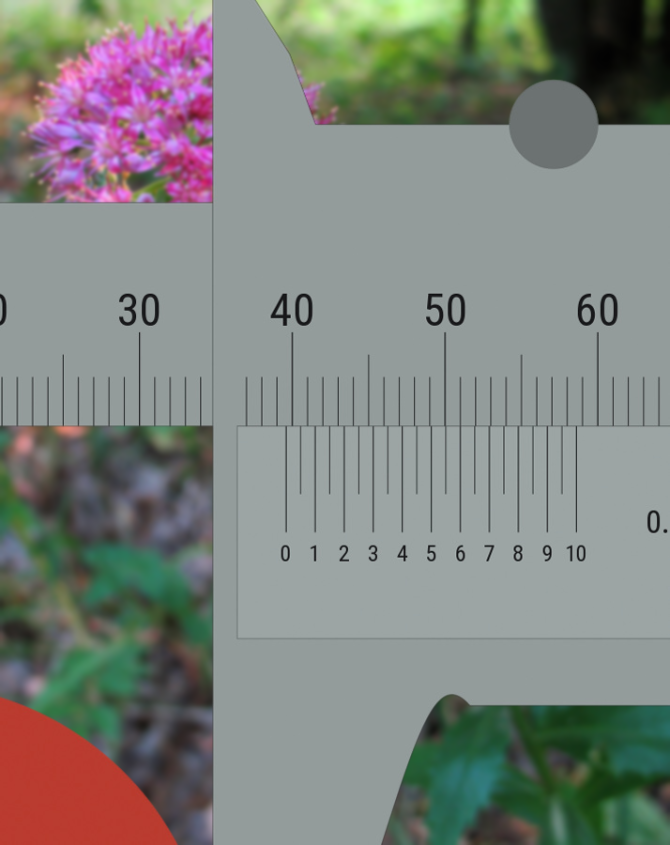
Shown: 39.6 mm
